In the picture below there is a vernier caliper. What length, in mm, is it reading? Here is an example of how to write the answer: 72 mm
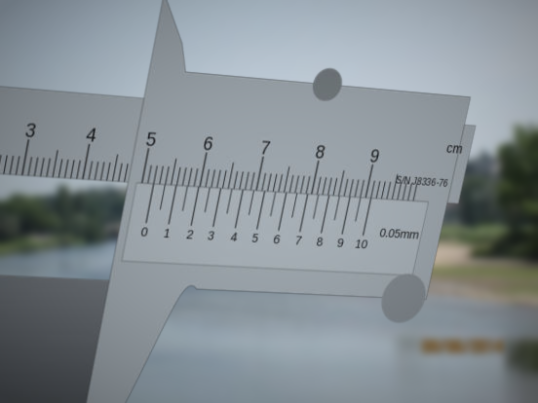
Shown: 52.0 mm
